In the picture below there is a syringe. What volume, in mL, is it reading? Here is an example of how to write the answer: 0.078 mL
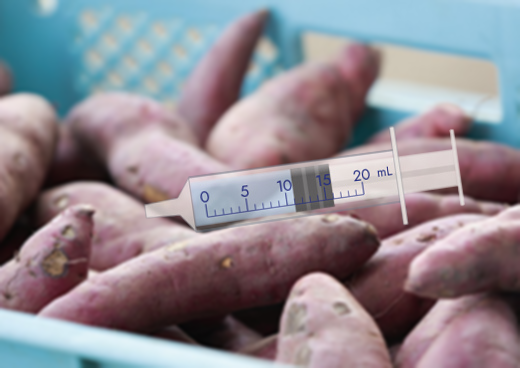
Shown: 11 mL
